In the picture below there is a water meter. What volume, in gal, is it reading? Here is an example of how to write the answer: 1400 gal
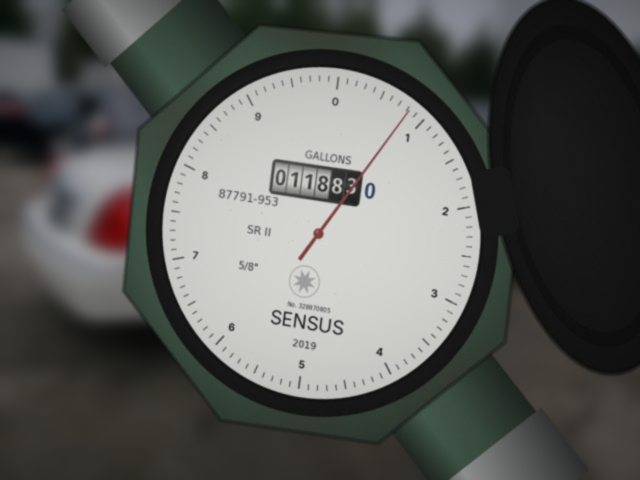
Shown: 118830.8 gal
